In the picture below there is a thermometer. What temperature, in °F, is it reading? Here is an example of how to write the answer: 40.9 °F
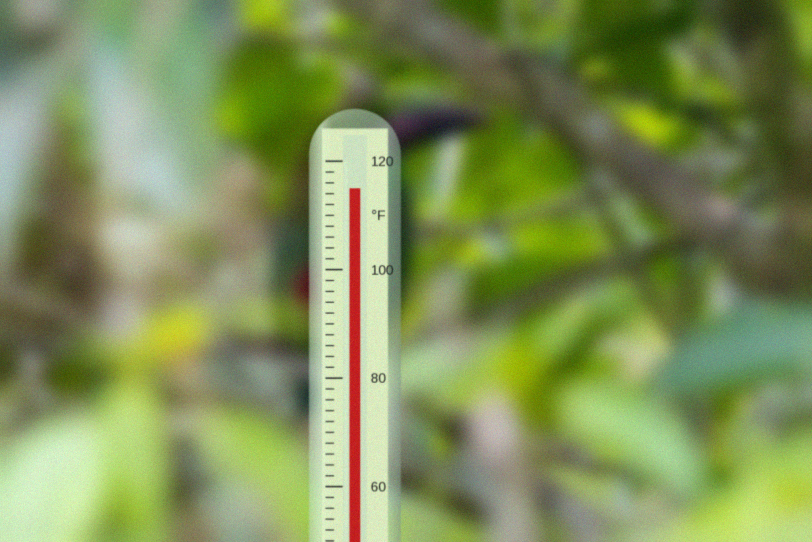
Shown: 115 °F
